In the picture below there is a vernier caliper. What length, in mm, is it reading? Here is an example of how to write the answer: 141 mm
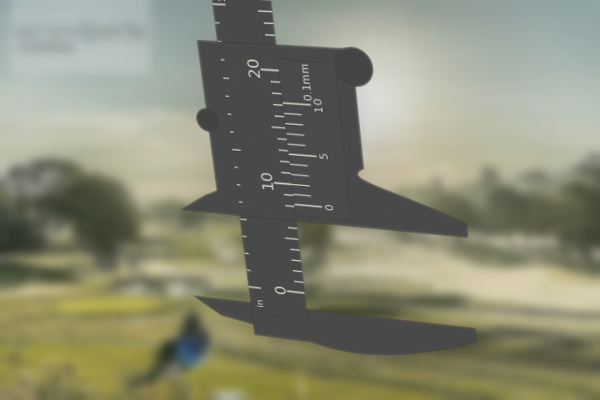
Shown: 8.2 mm
